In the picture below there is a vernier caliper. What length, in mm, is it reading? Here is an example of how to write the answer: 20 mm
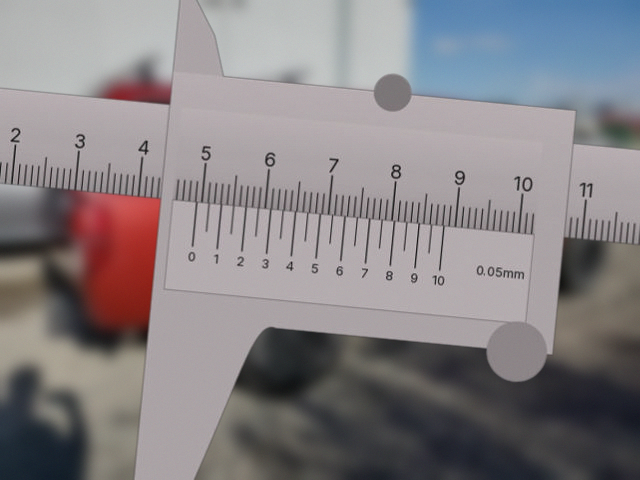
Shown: 49.2 mm
